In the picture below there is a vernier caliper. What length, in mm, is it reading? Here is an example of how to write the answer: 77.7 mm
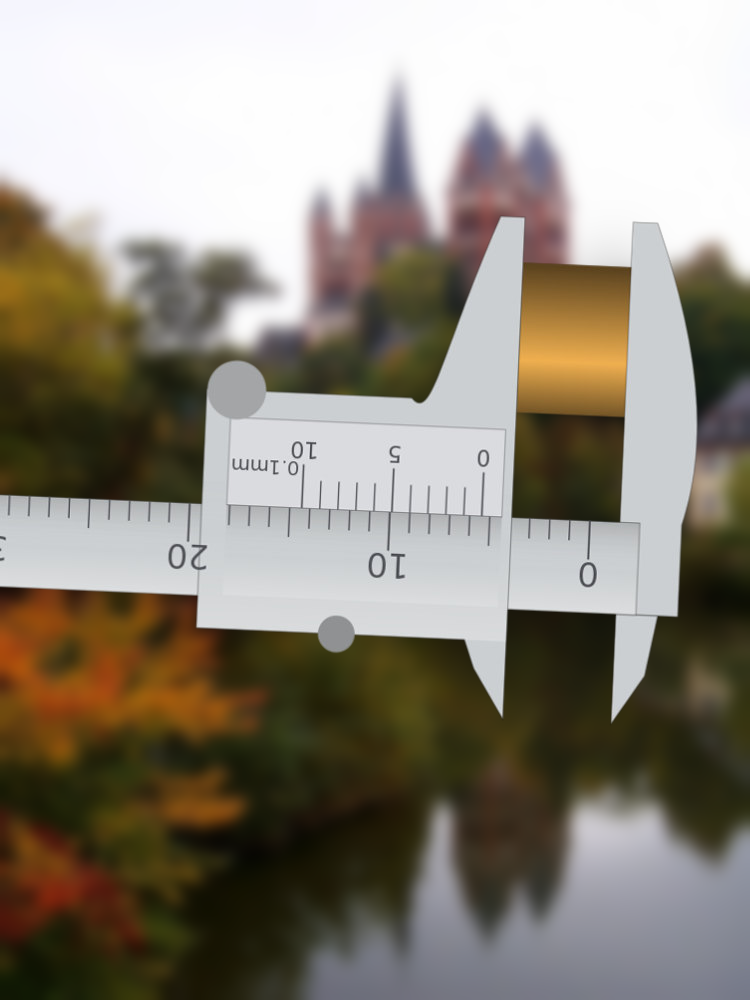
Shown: 5.4 mm
